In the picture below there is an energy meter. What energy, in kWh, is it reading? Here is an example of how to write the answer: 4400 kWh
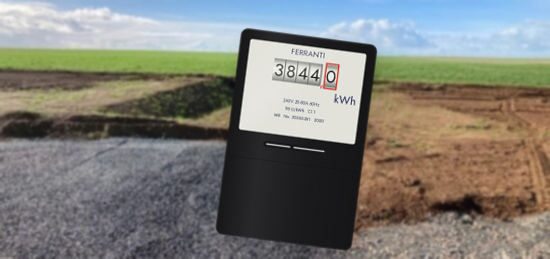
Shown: 3844.0 kWh
